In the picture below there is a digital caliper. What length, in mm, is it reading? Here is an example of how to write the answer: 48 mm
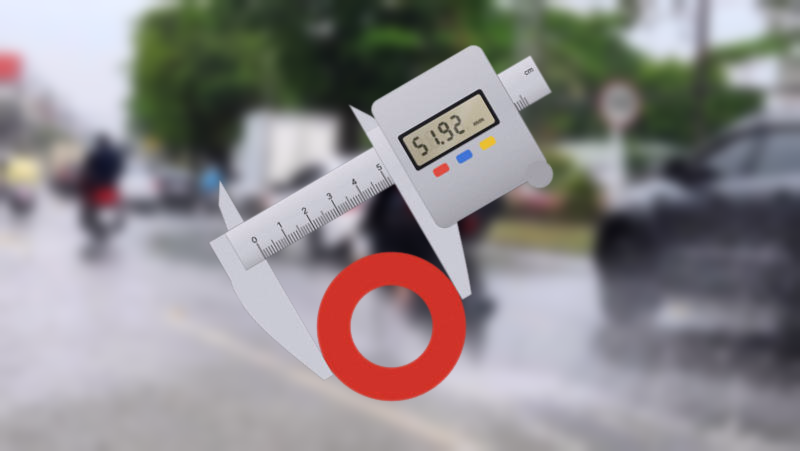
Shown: 51.92 mm
